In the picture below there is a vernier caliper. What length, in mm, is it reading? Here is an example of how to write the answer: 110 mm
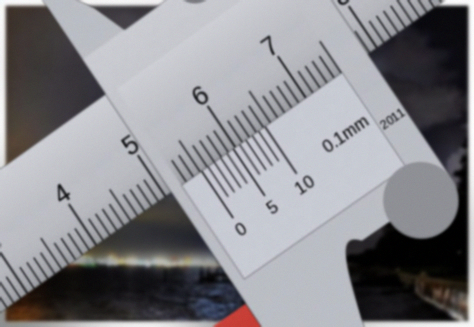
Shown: 55.2 mm
